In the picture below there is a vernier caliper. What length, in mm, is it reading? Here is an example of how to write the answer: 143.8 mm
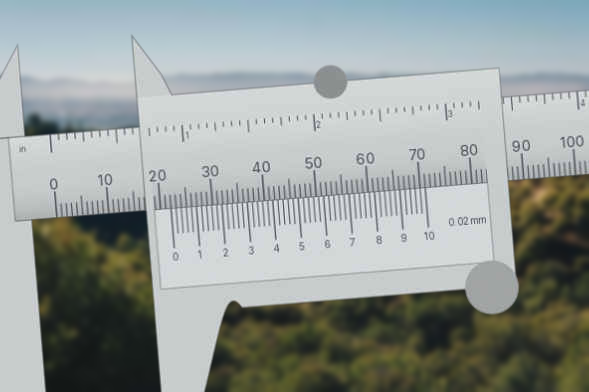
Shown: 22.0 mm
